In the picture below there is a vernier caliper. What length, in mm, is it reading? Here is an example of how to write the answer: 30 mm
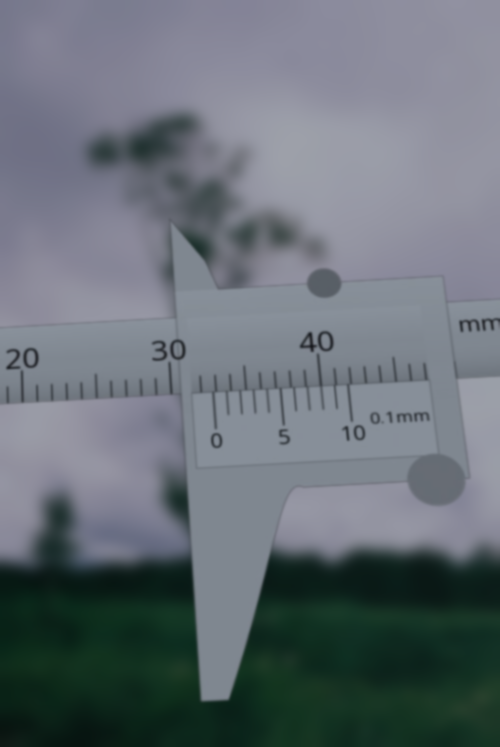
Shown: 32.8 mm
